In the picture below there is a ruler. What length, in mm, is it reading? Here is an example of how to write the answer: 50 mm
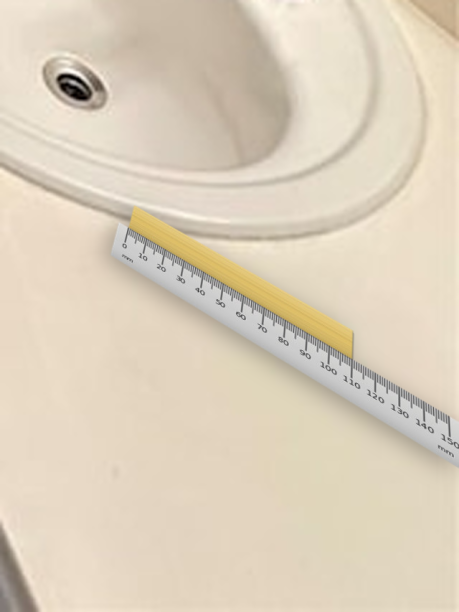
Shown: 110 mm
